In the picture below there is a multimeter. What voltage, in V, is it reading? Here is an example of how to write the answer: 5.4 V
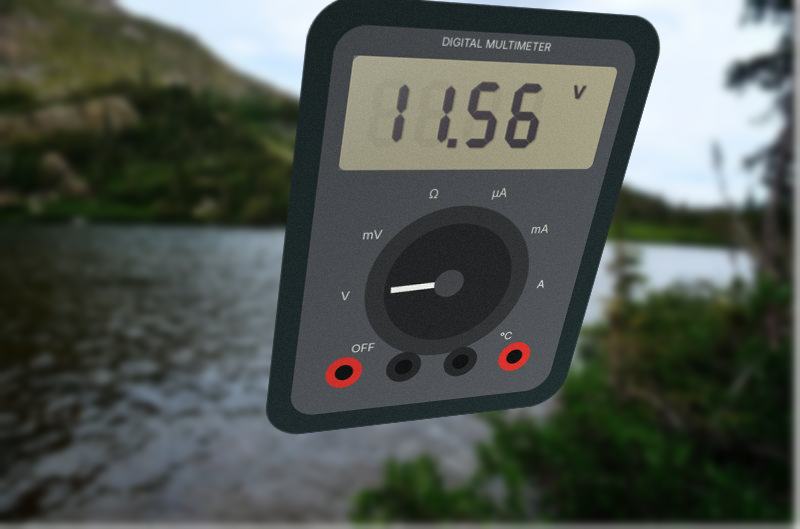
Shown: 11.56 V
